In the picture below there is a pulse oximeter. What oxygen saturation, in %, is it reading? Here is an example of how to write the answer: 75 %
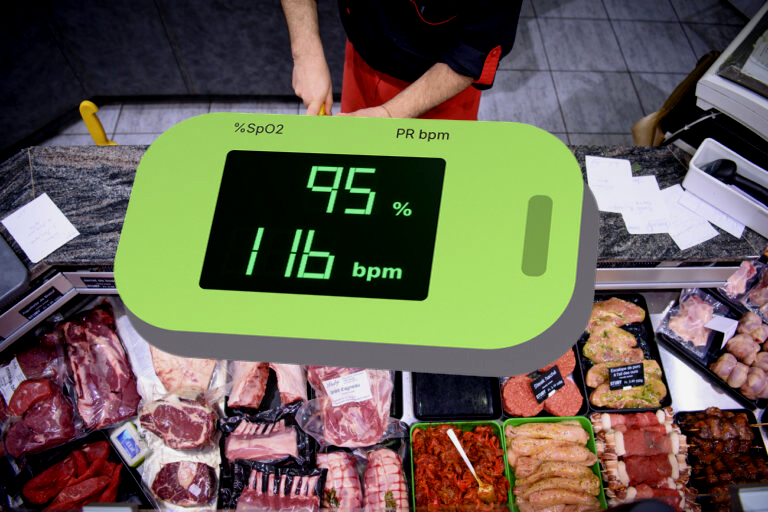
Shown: 95 %
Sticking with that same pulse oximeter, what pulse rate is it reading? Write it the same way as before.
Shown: 116 bpm
